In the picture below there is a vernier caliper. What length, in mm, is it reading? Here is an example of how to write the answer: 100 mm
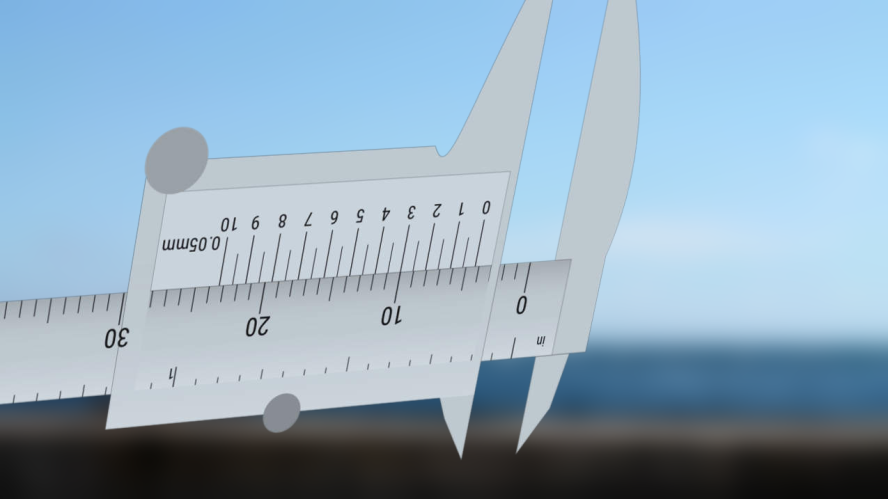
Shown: 4.3 mm
